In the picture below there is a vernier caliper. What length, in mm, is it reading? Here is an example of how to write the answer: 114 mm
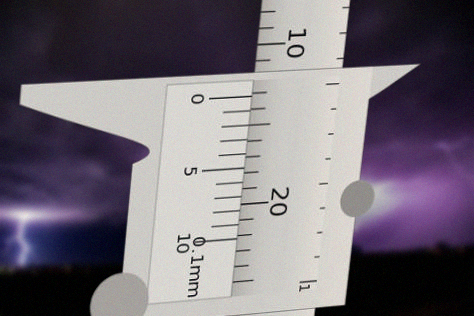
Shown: 13.2 mm
